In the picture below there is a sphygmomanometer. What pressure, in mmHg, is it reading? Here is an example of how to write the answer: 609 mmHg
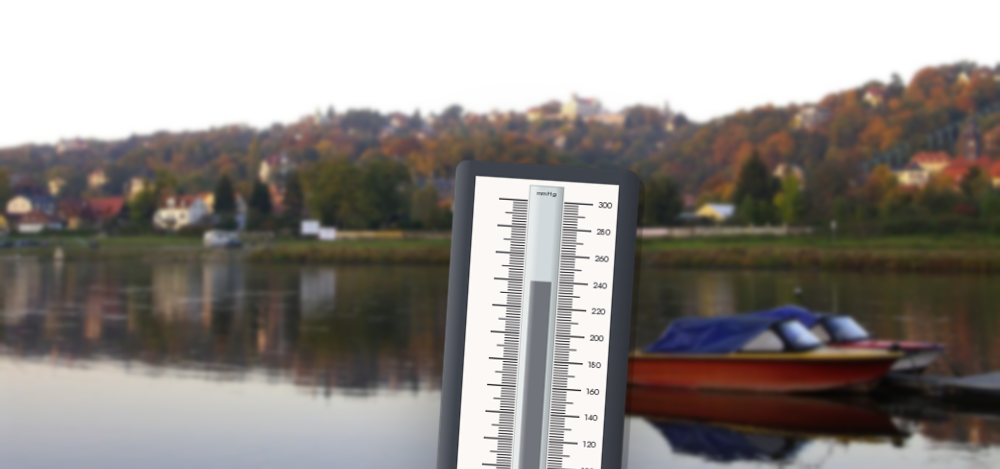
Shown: 240 mmHg
